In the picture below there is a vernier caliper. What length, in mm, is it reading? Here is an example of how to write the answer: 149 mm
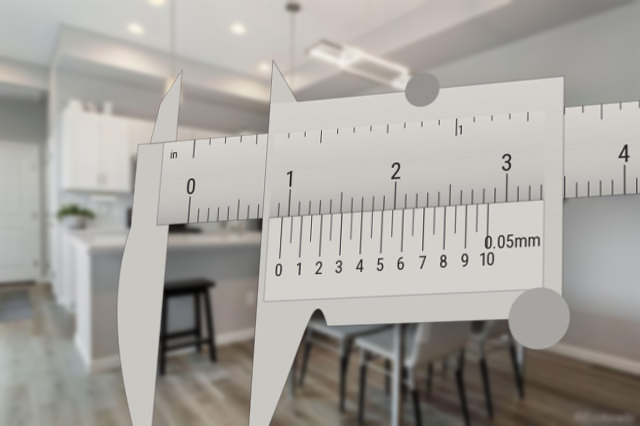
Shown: 9.4 mm
